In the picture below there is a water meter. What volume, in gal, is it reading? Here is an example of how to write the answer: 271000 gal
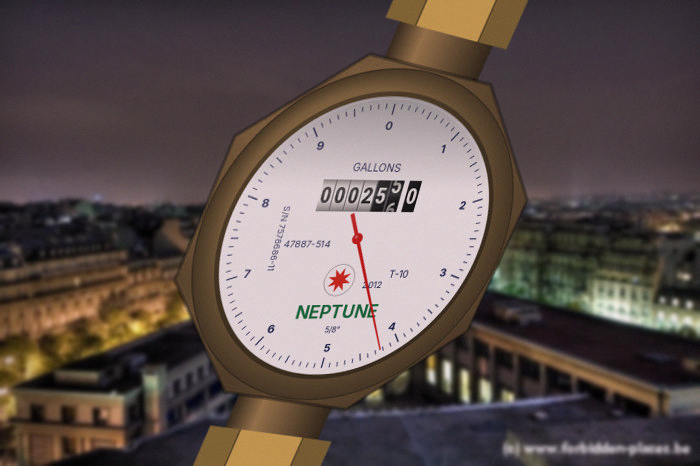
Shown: 2554.2 gal
